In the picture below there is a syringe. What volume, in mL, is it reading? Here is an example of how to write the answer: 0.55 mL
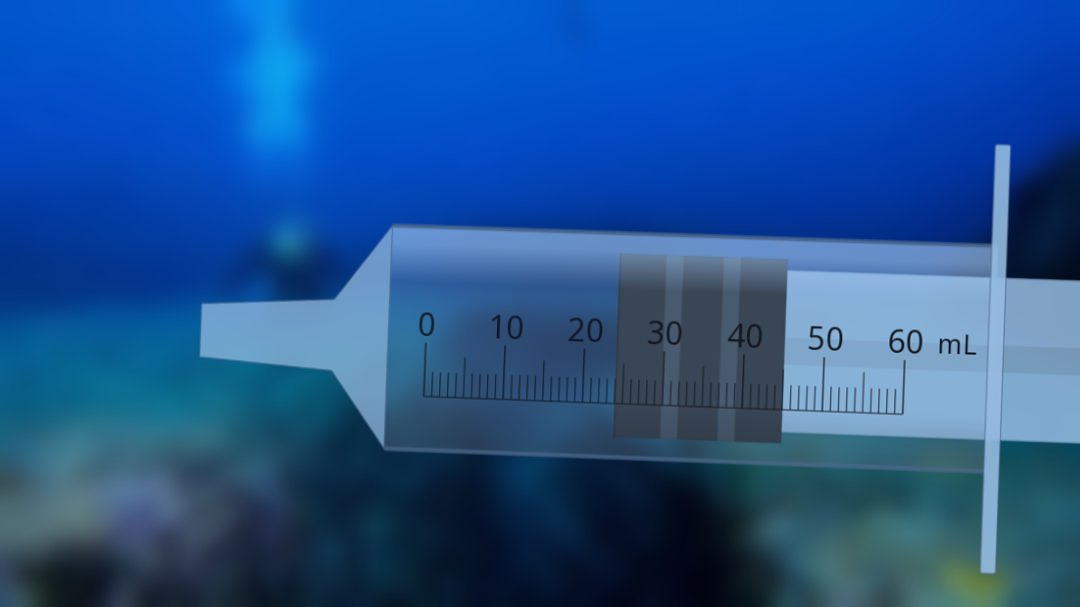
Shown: 24 mL
